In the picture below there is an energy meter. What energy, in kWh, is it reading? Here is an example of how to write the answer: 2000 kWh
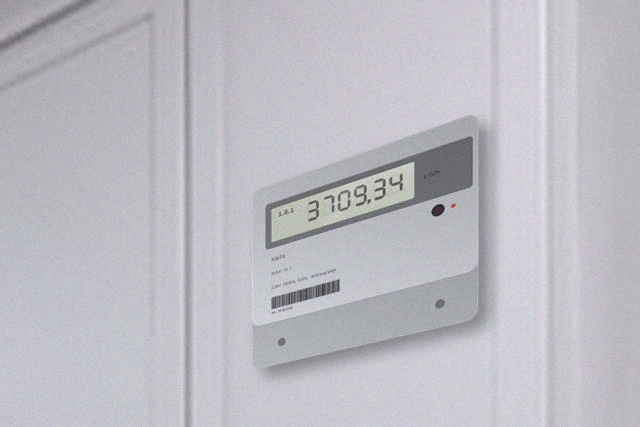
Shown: 3709.34 kWh
